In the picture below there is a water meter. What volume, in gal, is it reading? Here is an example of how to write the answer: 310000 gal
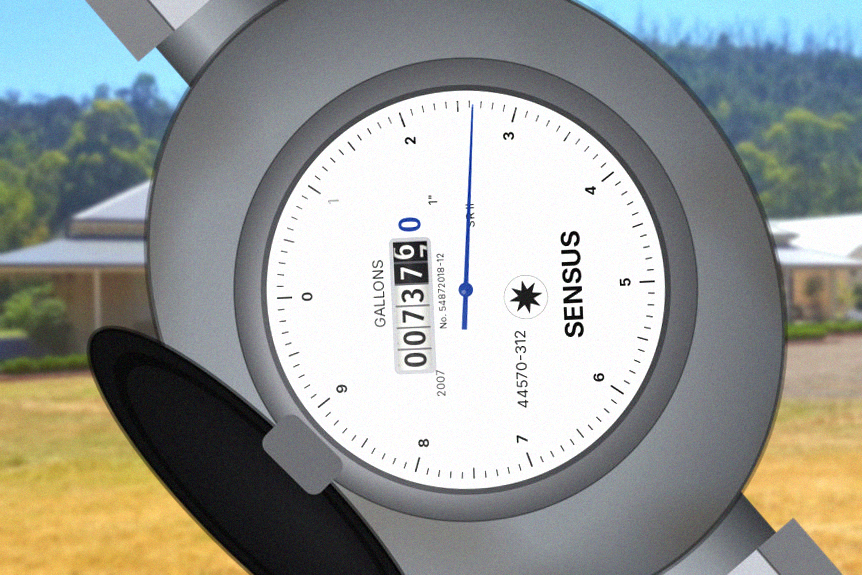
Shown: 73762.6 gal
